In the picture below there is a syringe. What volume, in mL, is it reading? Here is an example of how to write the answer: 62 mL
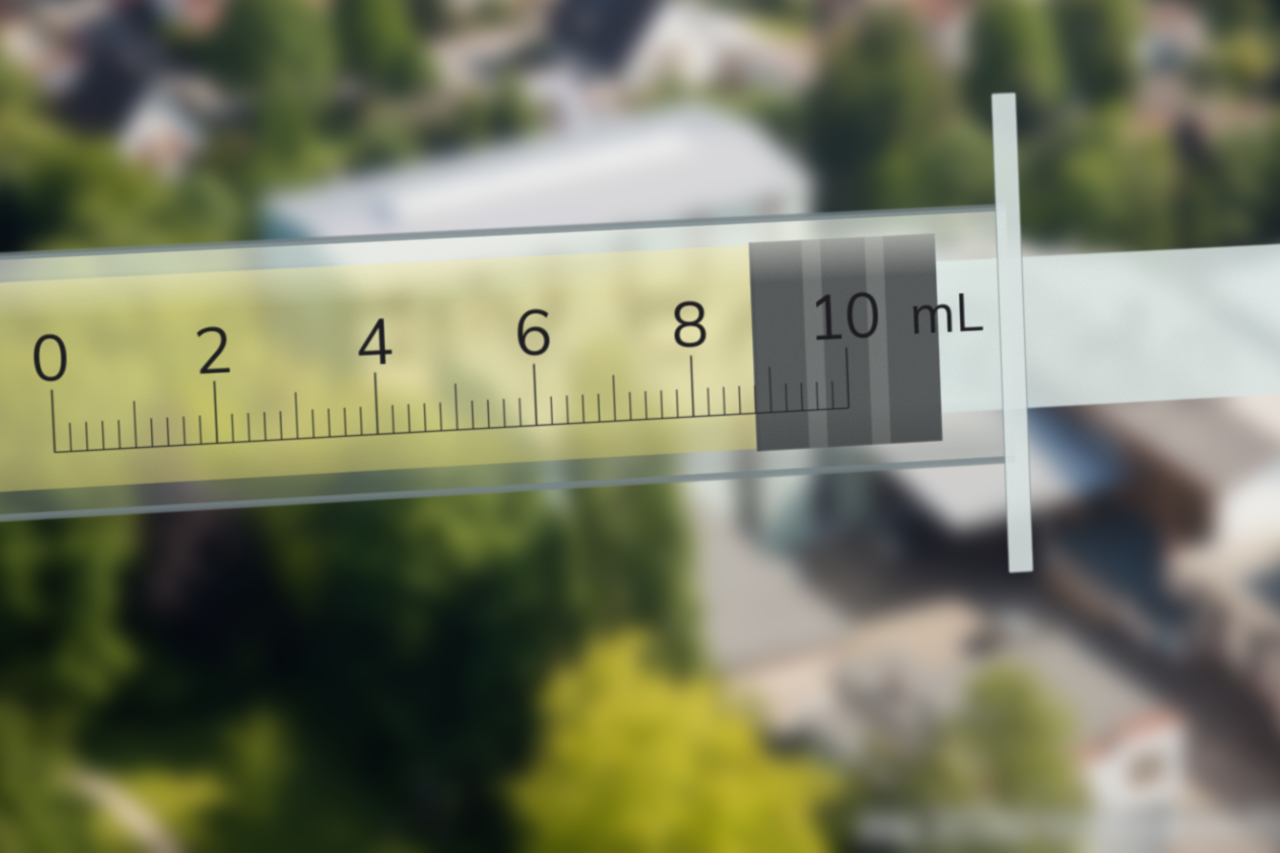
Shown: 8.8 mL
